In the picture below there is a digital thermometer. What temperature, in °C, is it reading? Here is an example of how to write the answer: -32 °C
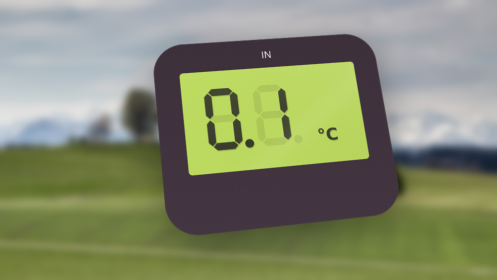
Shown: 0.1 °C
